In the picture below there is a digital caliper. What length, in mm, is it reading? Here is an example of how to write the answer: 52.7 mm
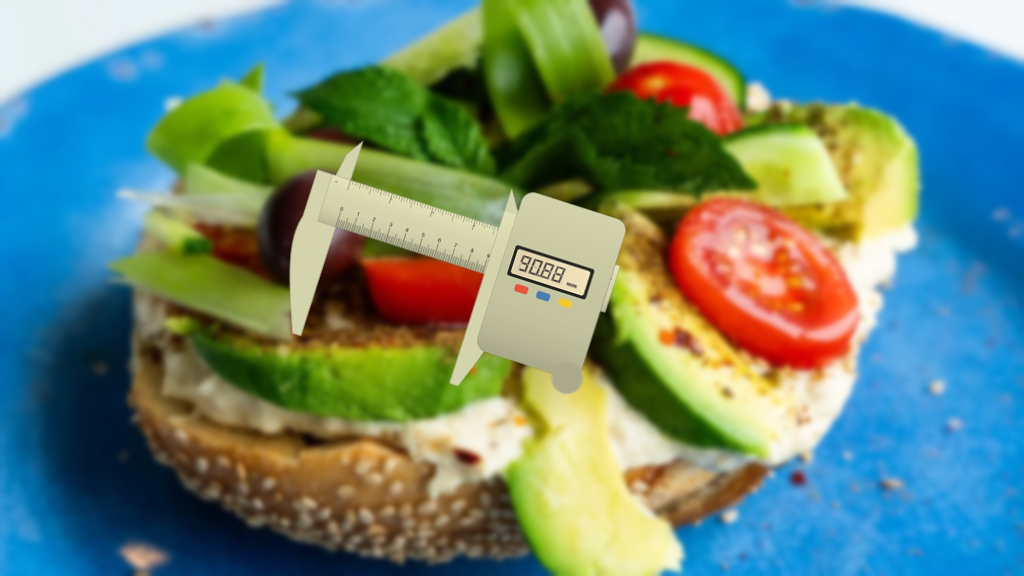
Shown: 90.88 mm
